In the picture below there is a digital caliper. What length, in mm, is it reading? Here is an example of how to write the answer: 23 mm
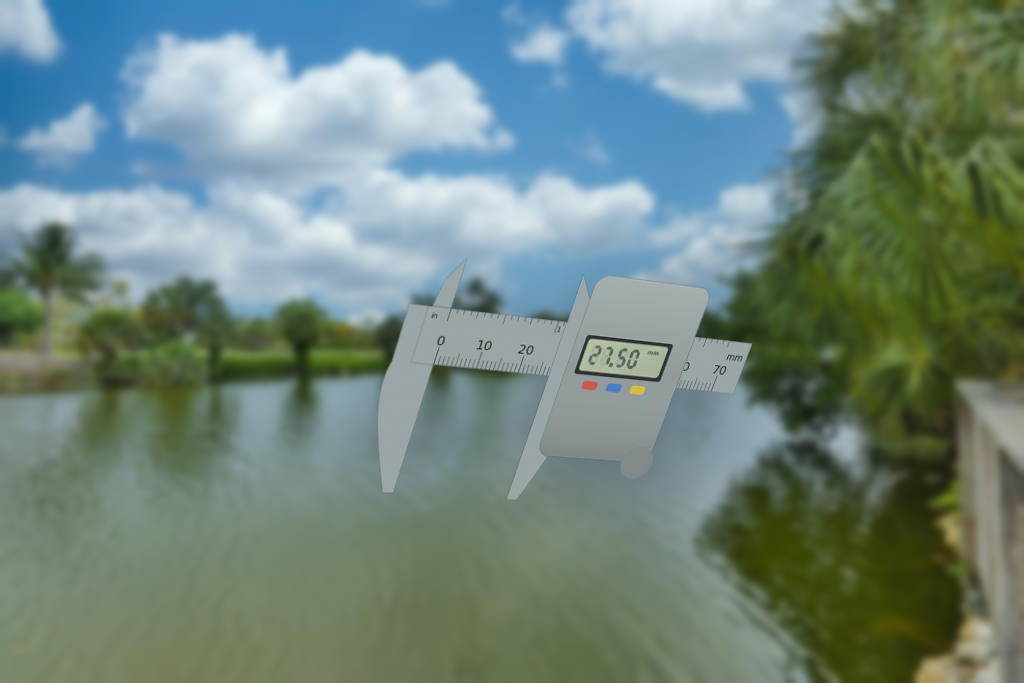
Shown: 27.50 mm
